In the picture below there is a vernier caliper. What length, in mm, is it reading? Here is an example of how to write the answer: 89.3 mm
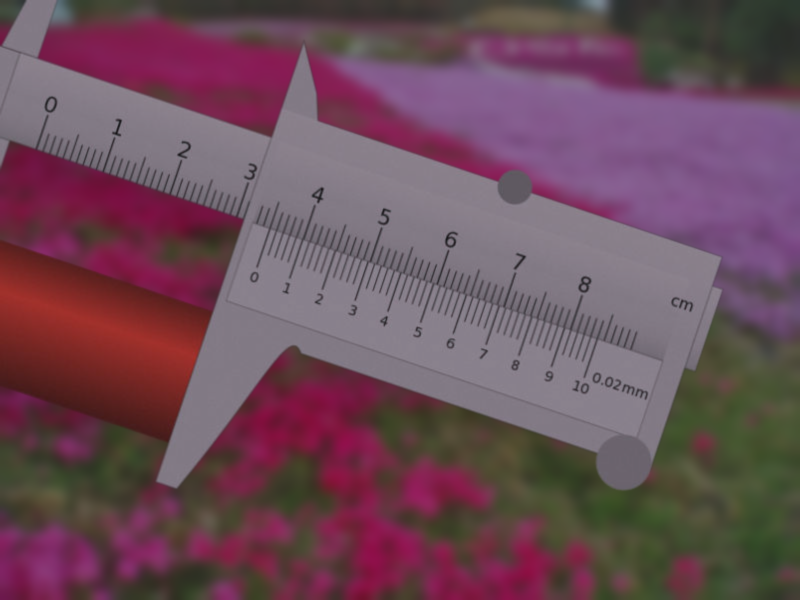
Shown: 35.0 mm
